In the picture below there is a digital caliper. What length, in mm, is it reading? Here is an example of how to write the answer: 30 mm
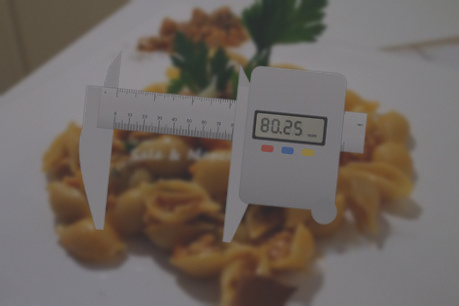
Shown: 80.25 mm
